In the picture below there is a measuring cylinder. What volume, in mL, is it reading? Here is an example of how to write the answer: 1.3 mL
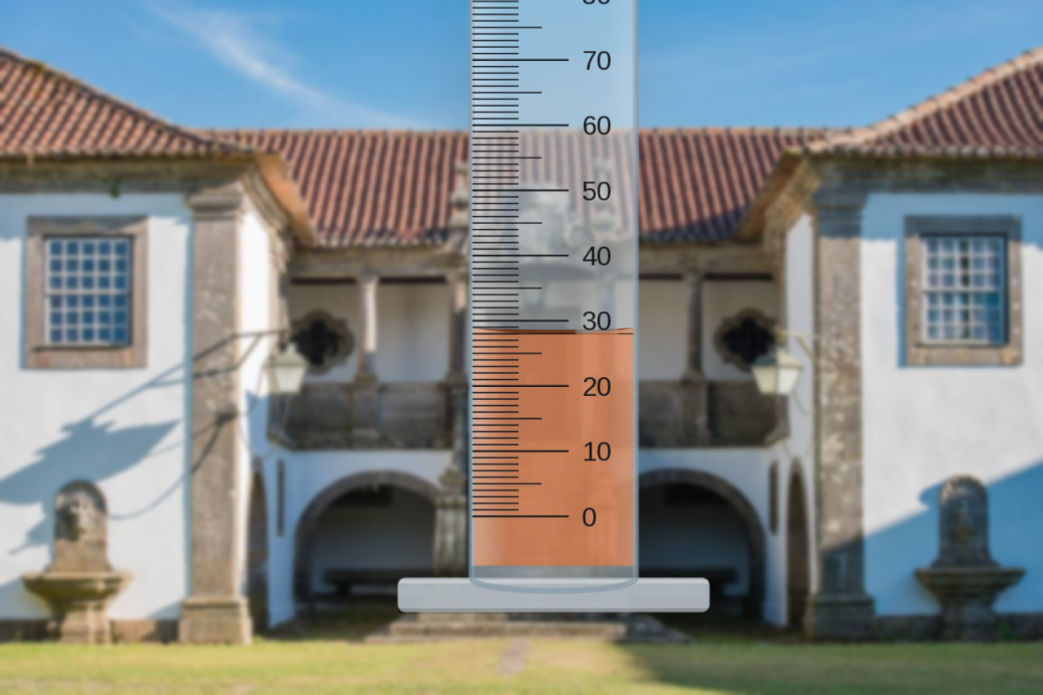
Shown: 28 mL
